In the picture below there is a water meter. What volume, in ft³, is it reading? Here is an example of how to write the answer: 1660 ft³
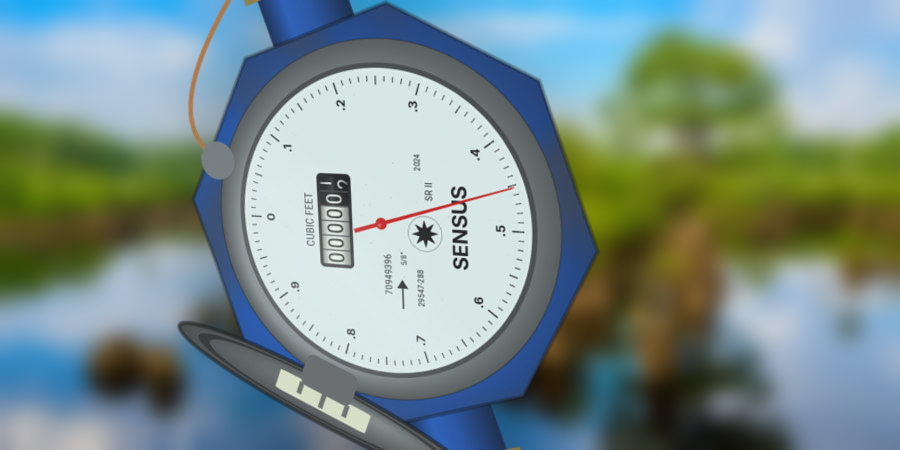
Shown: 1.45 ft³
